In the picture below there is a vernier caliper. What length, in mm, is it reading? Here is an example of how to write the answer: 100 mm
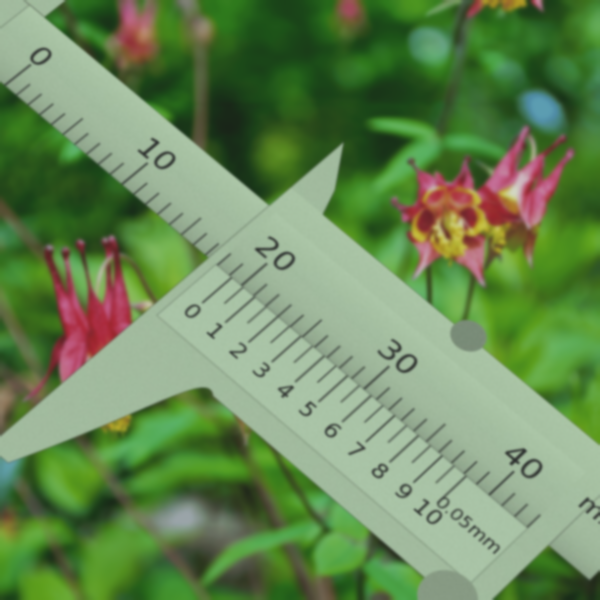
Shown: 19.2 mm
